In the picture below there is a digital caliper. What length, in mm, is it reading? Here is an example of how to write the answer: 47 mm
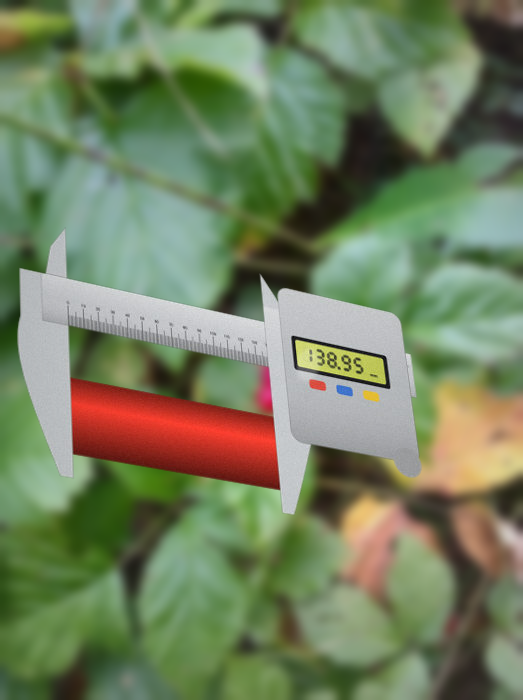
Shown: 138.95 mm
